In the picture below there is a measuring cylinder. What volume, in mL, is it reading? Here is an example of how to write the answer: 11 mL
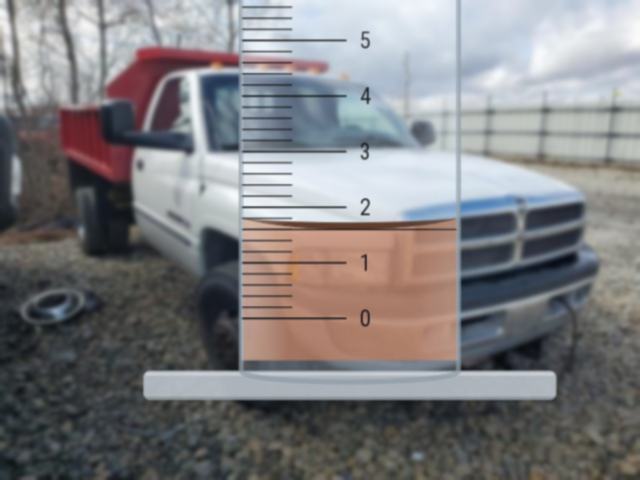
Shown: 1.6 mL
